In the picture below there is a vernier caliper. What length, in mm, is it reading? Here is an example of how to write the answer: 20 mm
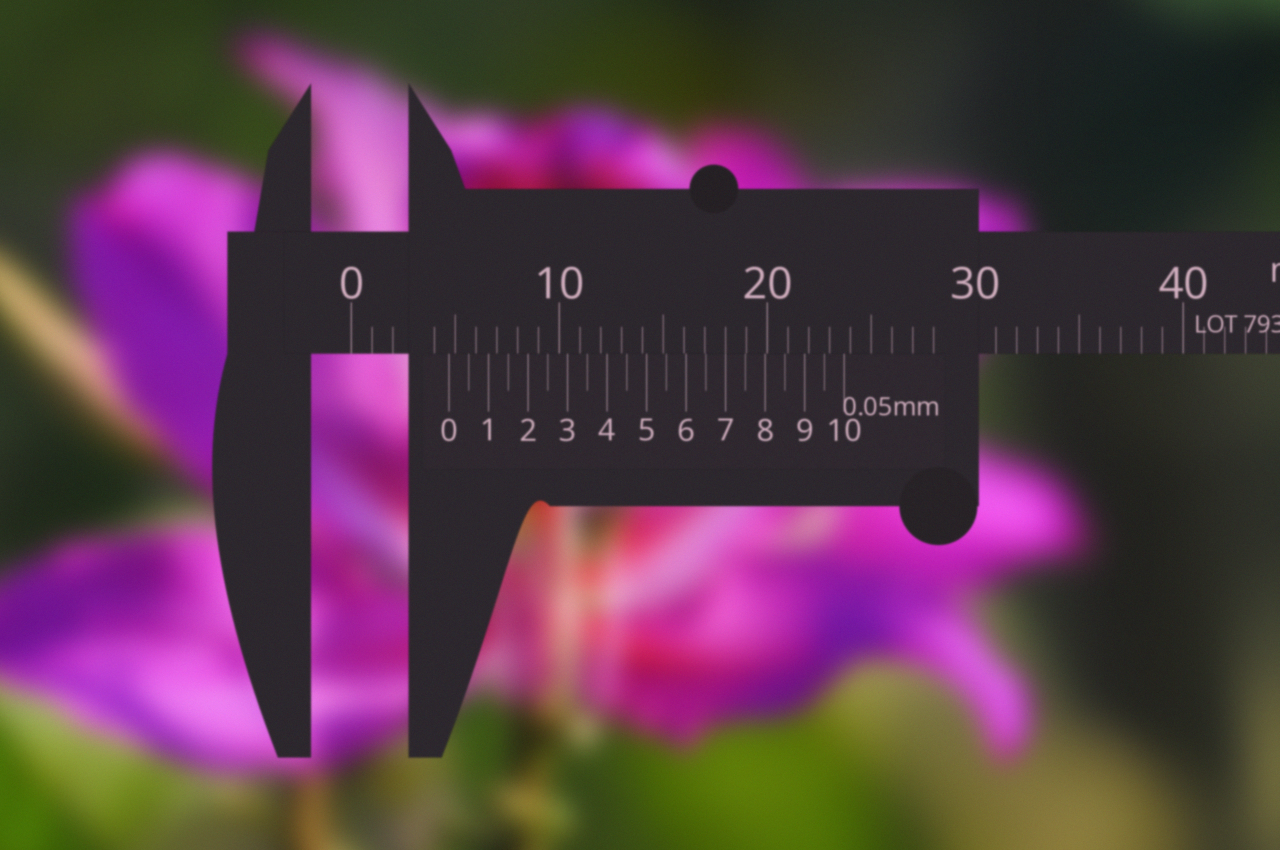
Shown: 4.7 mm
